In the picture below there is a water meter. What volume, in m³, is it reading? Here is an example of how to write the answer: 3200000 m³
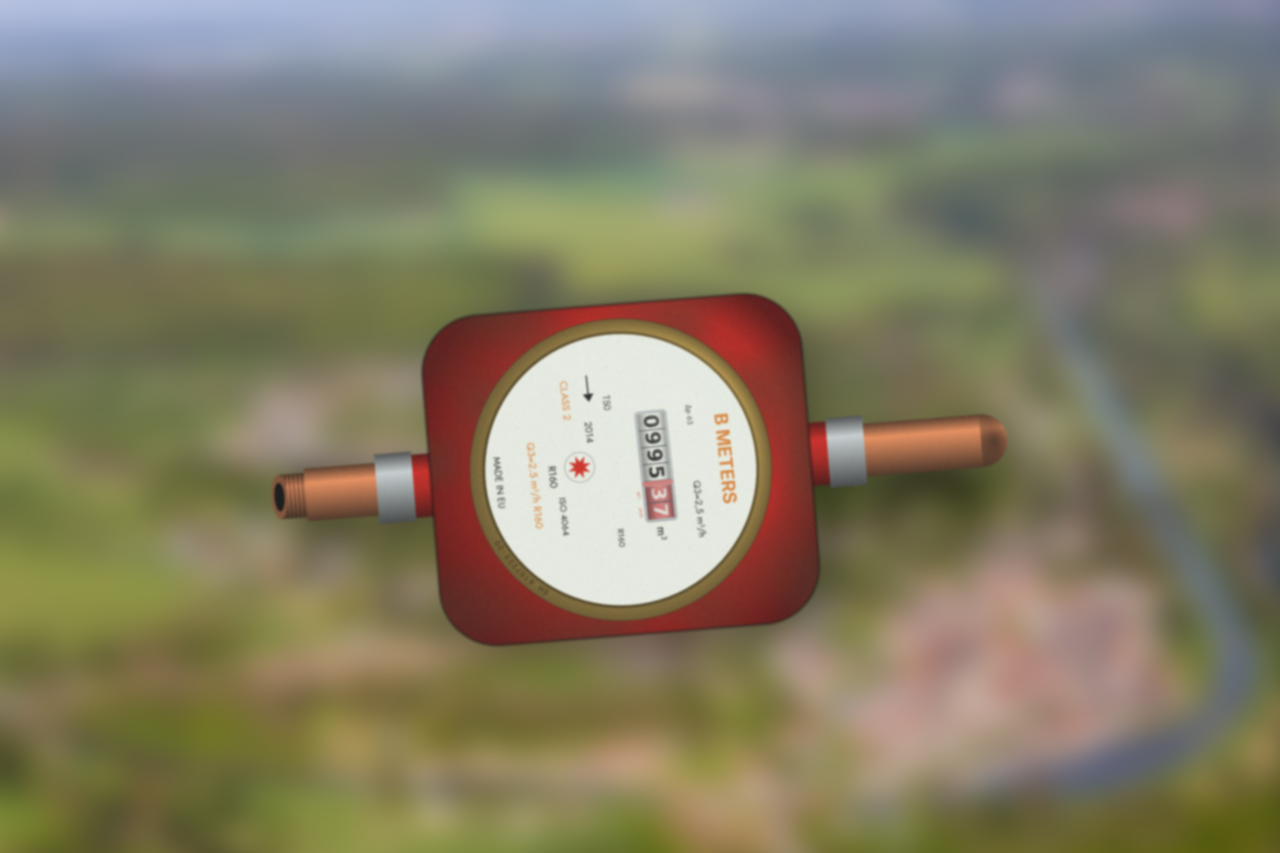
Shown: 995.37 m³
